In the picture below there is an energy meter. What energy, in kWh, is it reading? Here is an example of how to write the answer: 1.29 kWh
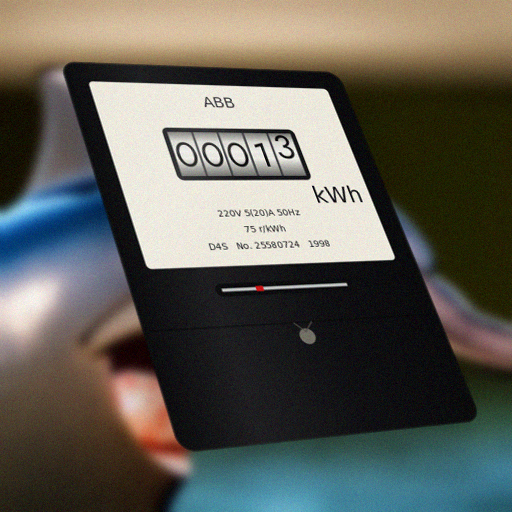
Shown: 13 kWh
